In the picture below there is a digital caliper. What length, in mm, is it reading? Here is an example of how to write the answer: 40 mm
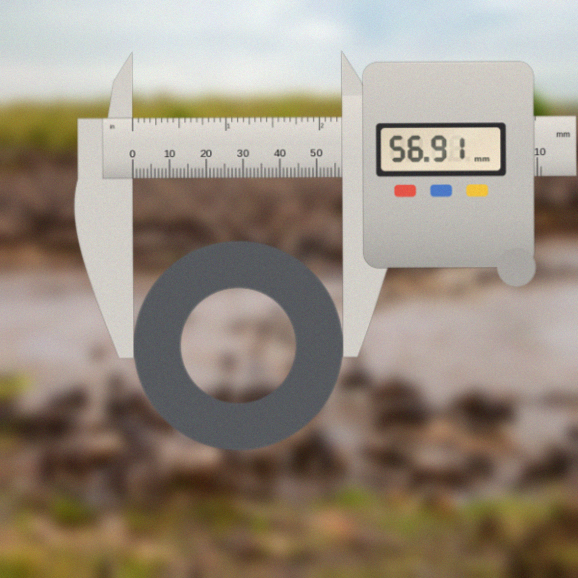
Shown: 56.91 mm
